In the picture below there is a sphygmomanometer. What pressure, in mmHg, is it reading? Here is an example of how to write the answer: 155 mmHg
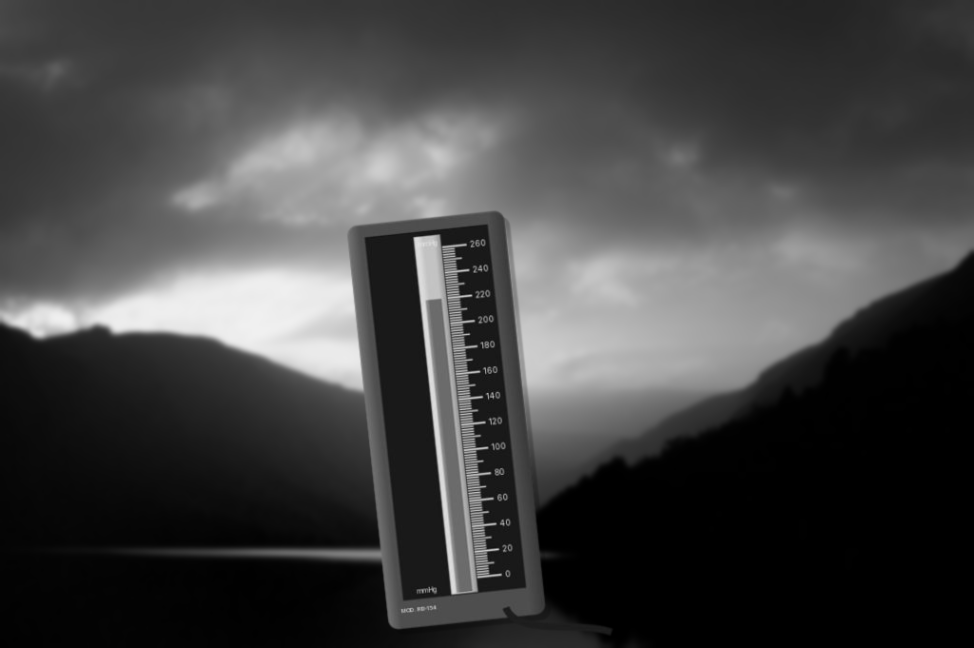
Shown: 220 mmHg
